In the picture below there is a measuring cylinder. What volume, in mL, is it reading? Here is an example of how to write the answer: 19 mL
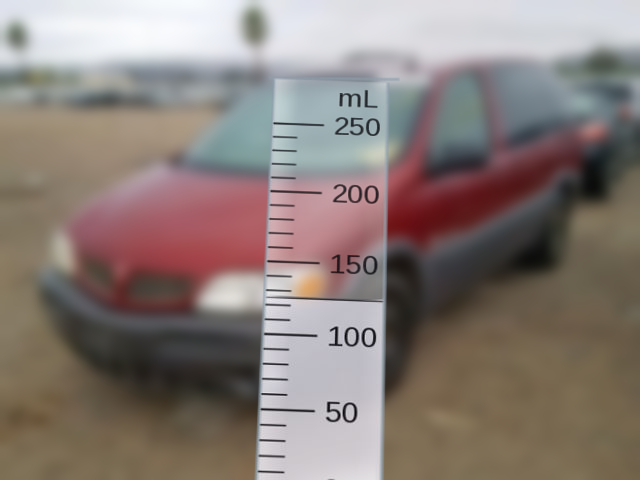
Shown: 125 mL
